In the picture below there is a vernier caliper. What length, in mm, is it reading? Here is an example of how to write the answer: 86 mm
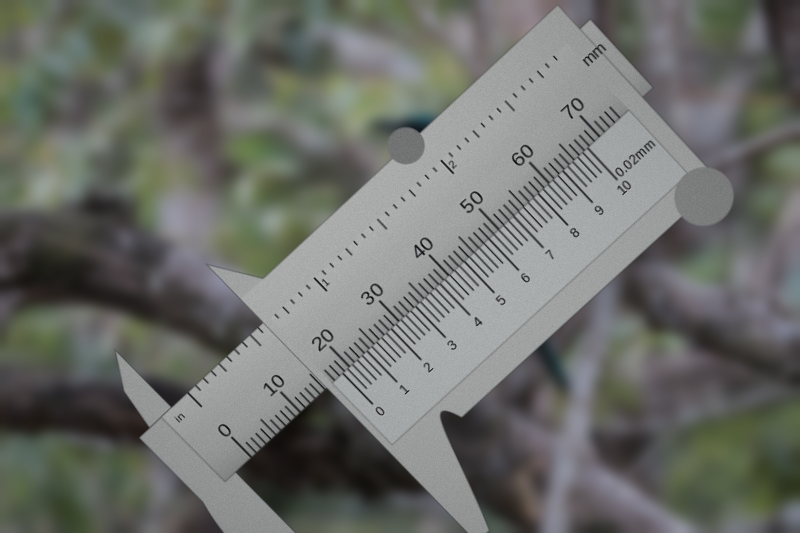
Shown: 18.6 mm
